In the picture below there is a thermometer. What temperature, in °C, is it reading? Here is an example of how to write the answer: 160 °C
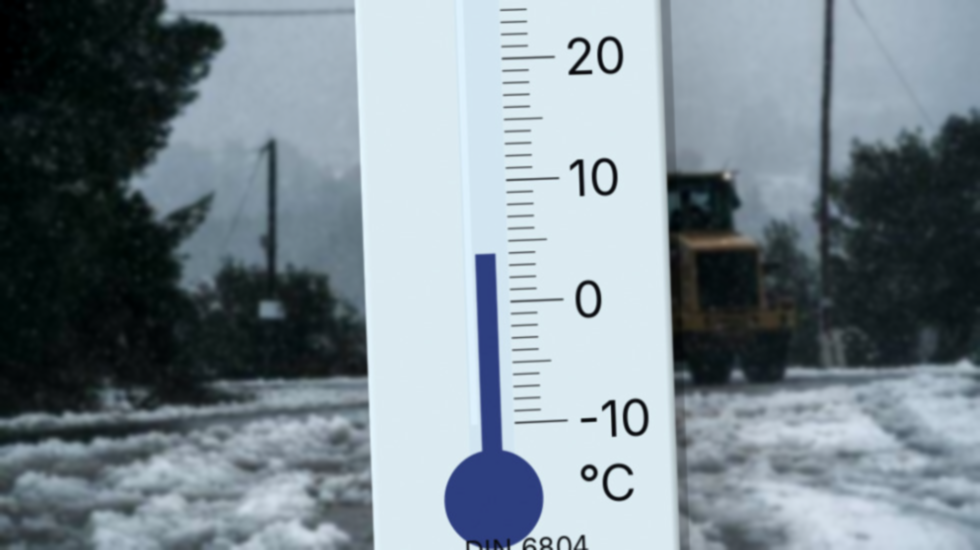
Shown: 4 °C
